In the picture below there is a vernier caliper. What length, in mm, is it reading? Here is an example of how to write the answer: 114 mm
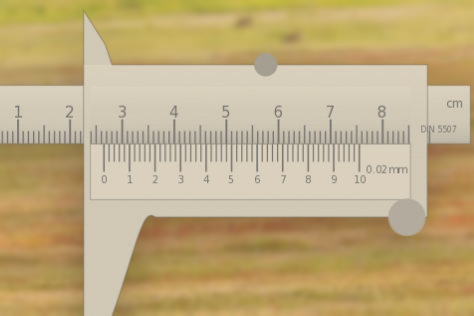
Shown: 26.5 mm
